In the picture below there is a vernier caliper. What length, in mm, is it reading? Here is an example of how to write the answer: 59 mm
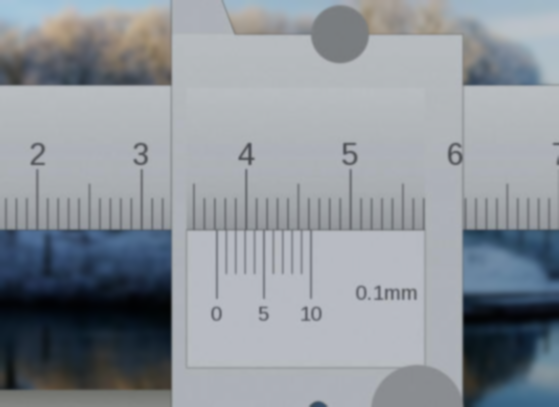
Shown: 37.2 mm
